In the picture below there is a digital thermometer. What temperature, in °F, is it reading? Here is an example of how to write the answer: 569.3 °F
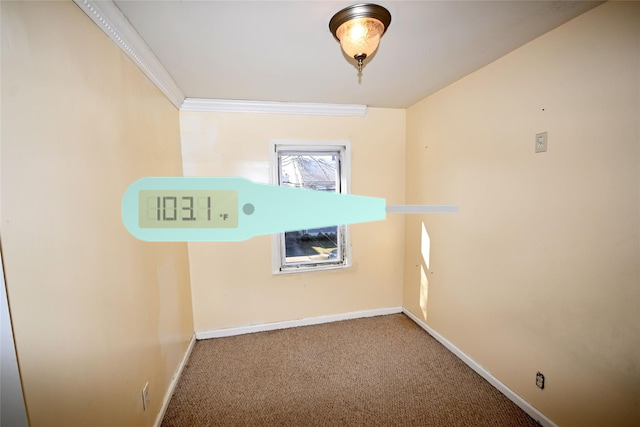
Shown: 103.1 °F
